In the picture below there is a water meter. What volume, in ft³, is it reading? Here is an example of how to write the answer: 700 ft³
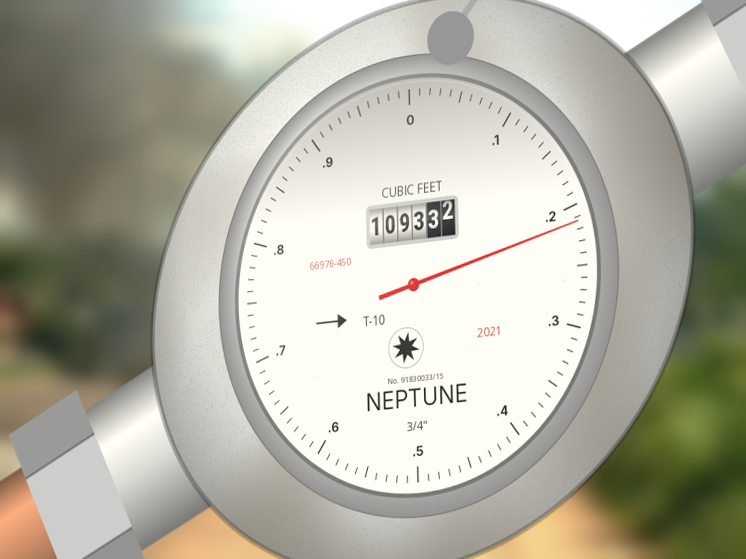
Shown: 109332.21 ft³
